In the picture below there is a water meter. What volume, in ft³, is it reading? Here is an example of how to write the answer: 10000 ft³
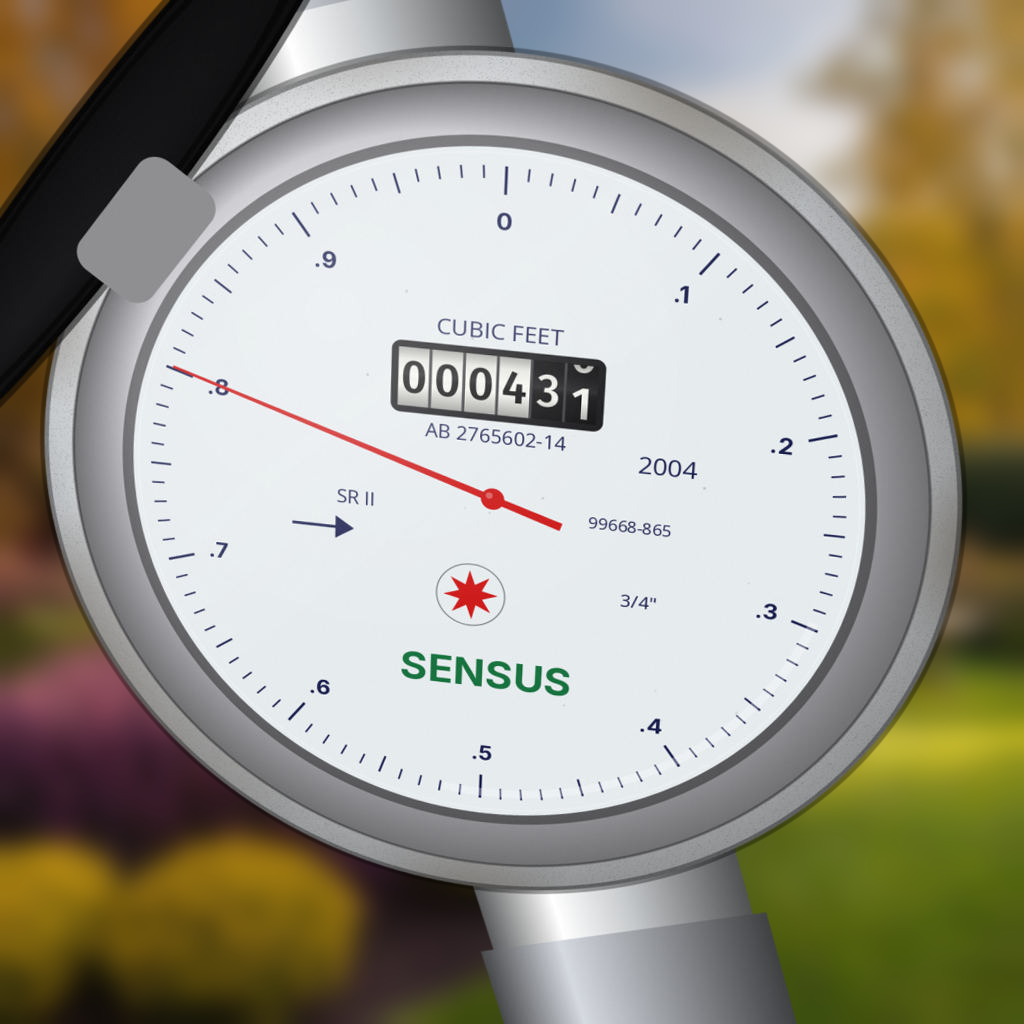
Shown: 430.80 ft³
